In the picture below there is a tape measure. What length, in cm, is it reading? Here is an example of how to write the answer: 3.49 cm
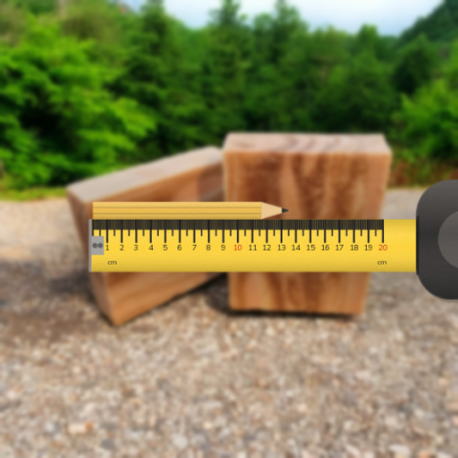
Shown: 13.5 cm
